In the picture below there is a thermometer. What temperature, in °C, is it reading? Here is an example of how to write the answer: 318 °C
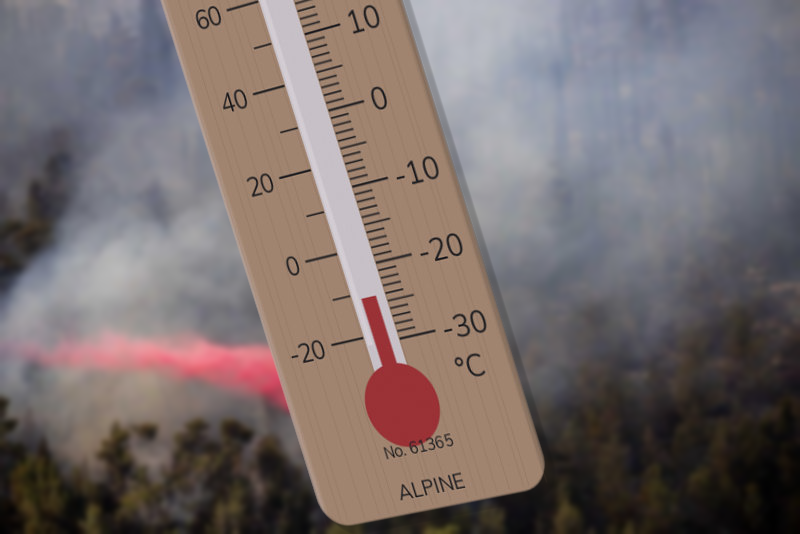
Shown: -24 °C
